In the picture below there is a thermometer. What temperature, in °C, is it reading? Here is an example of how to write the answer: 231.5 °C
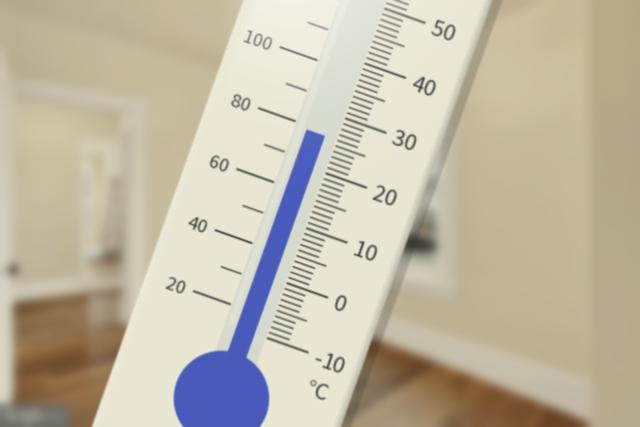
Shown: 26 °C
